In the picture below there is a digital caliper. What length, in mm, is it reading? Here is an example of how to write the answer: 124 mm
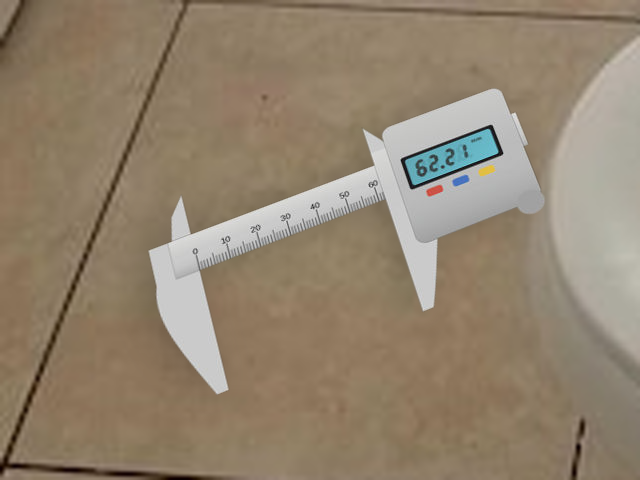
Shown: 62.21 mm
